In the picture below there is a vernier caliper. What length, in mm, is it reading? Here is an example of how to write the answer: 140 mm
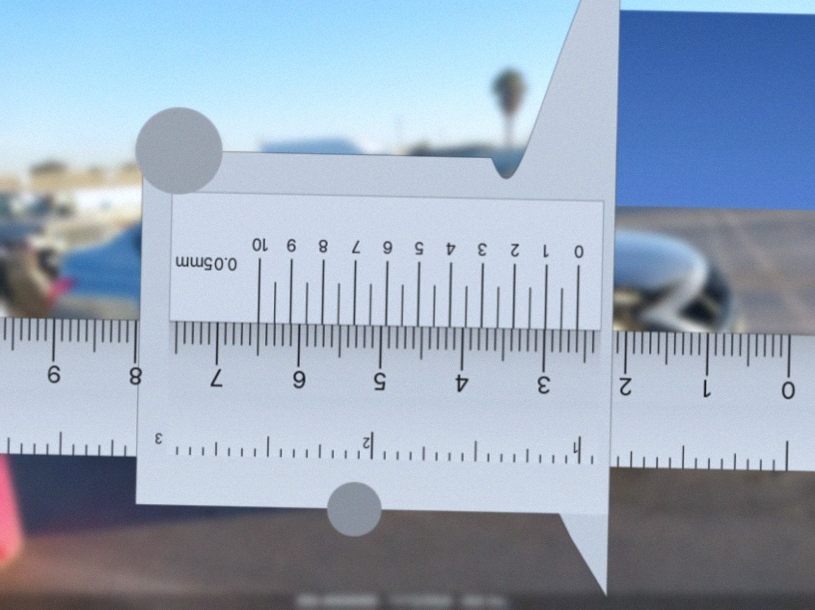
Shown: 26.0 mm
